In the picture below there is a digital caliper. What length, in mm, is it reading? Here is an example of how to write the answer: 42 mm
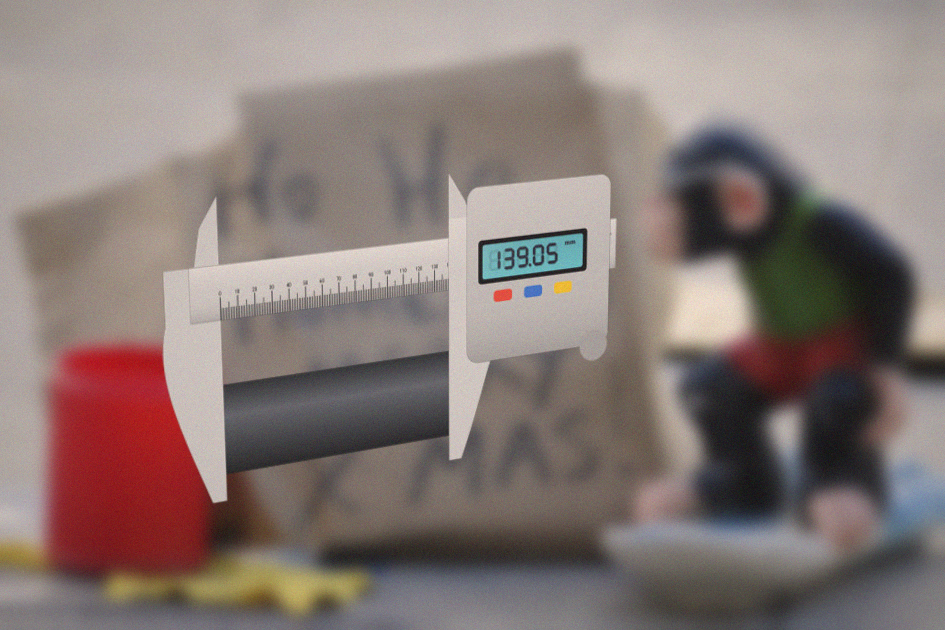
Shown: 139.05 mm
